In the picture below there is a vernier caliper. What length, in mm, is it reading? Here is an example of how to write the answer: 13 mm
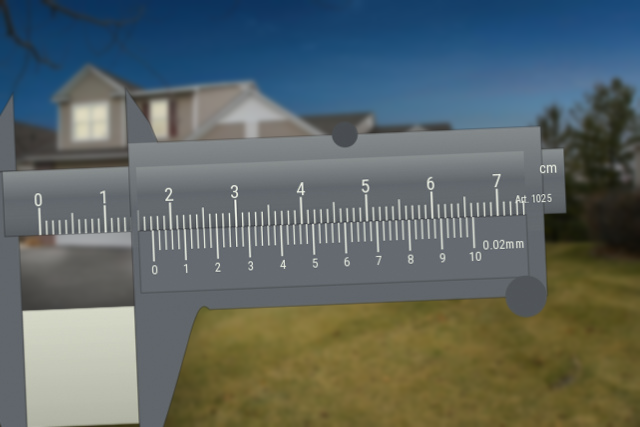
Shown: 17.2 mm
